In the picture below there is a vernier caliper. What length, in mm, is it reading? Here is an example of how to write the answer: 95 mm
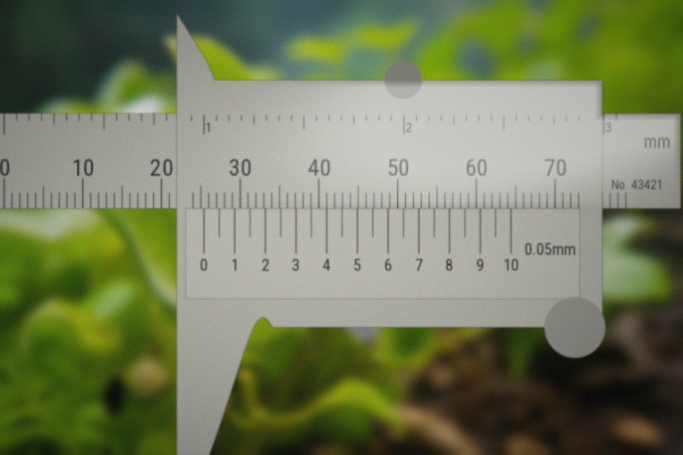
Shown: 25.4 mm
